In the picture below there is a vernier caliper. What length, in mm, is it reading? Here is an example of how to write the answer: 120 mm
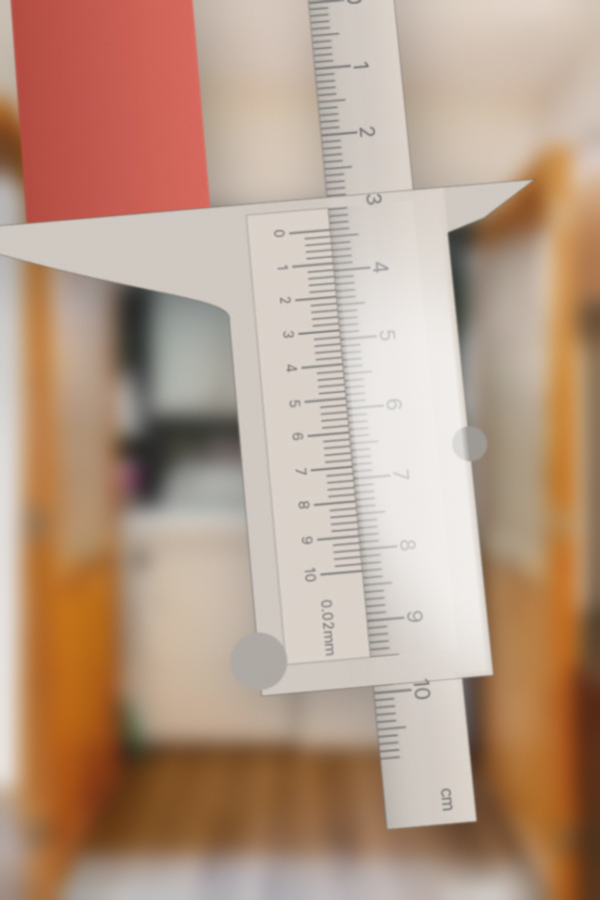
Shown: 34.0 mm
